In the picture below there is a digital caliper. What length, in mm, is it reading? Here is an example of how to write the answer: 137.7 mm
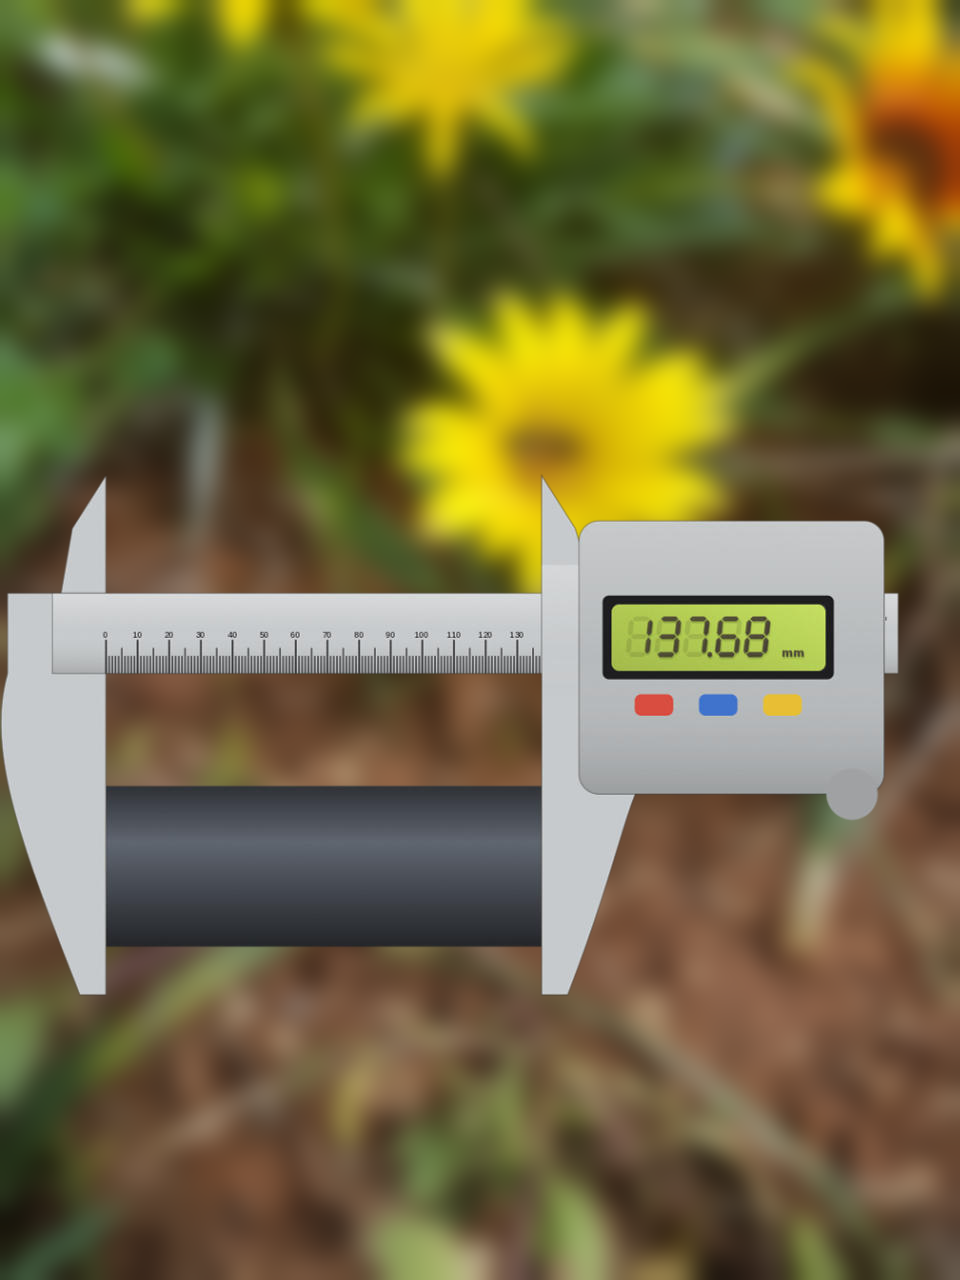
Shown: 137.68 mm
